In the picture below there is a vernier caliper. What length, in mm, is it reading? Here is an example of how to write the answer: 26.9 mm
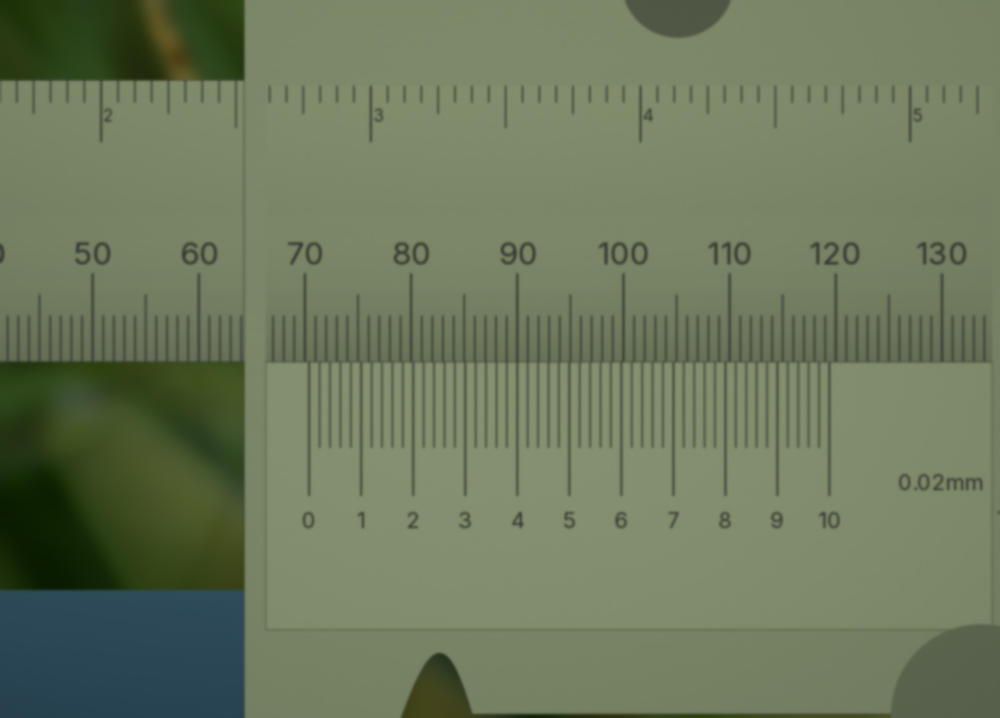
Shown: 70.4 mm
